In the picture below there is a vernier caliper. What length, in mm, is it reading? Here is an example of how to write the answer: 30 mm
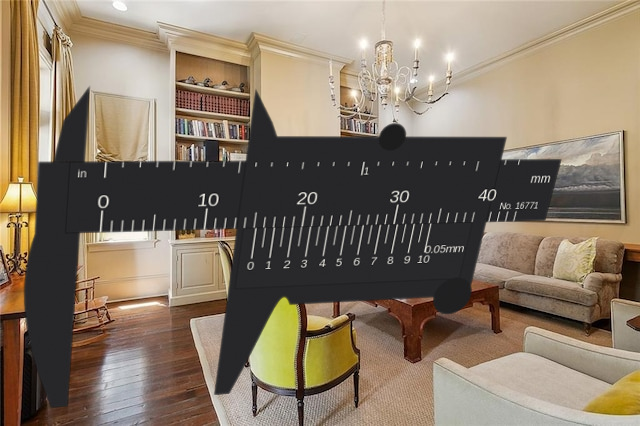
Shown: 15.2 mm
